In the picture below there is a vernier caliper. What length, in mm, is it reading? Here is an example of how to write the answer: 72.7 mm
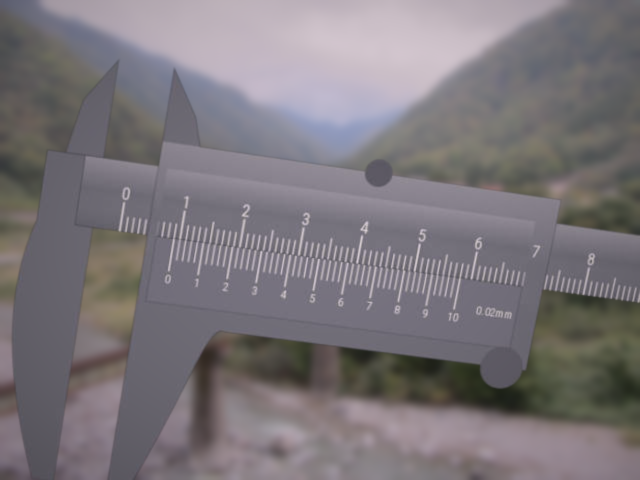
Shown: 9.0 mm
